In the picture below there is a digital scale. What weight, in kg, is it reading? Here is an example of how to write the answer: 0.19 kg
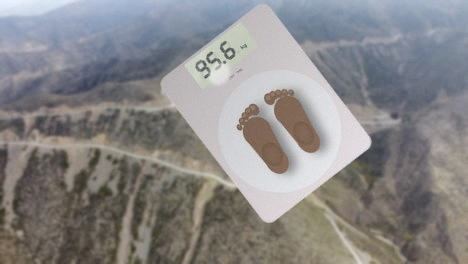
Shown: 95.6 kg
